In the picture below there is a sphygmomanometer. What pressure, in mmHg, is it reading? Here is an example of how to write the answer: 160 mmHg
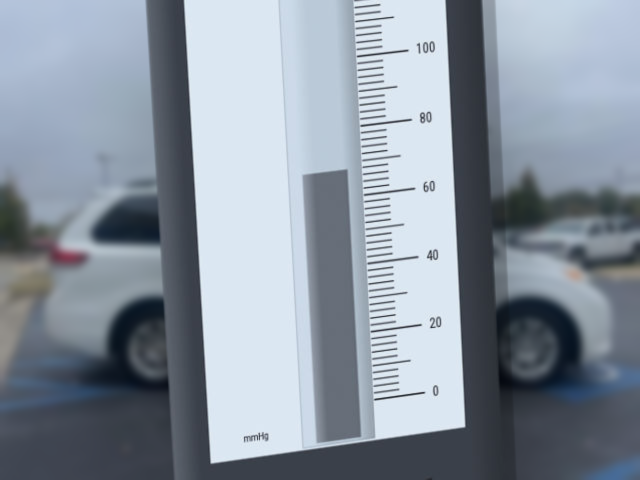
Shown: 68 mmHg
